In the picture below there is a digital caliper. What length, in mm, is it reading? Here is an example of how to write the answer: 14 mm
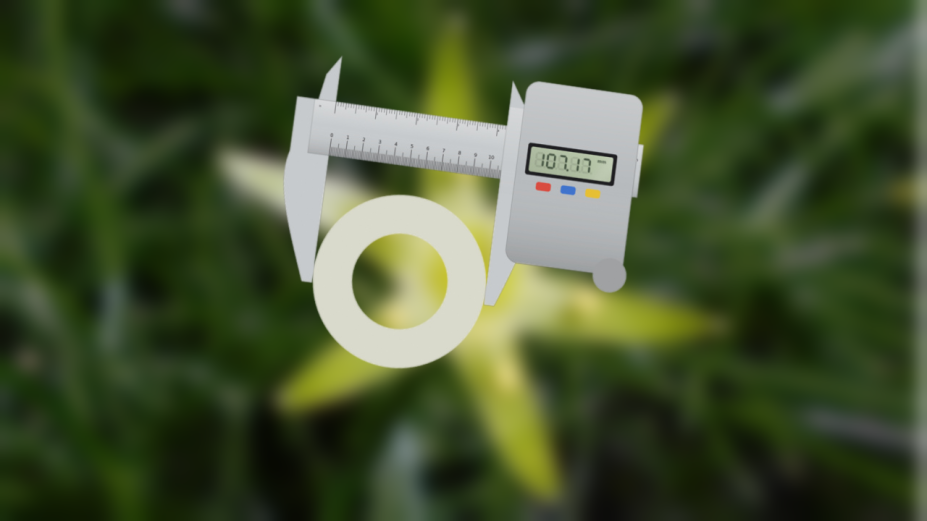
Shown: 107.17 mm
